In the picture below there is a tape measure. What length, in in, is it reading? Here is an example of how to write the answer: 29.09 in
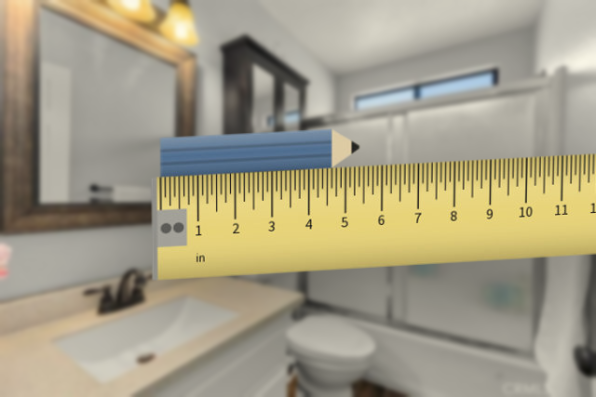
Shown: 5.375 in
